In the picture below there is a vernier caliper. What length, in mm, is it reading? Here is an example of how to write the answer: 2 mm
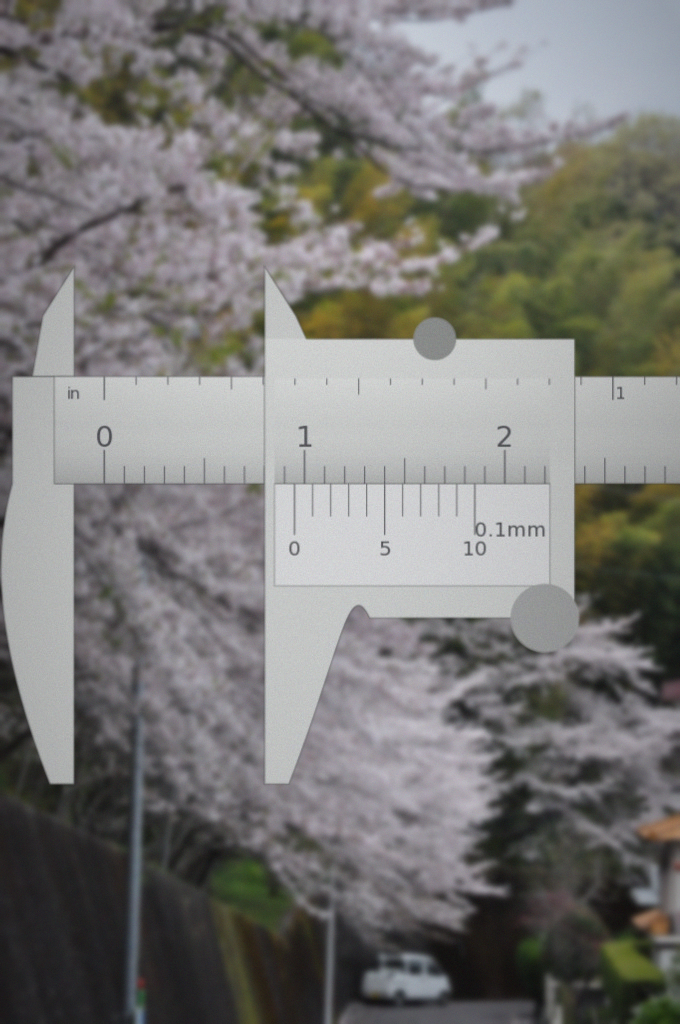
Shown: 9.5 mm
